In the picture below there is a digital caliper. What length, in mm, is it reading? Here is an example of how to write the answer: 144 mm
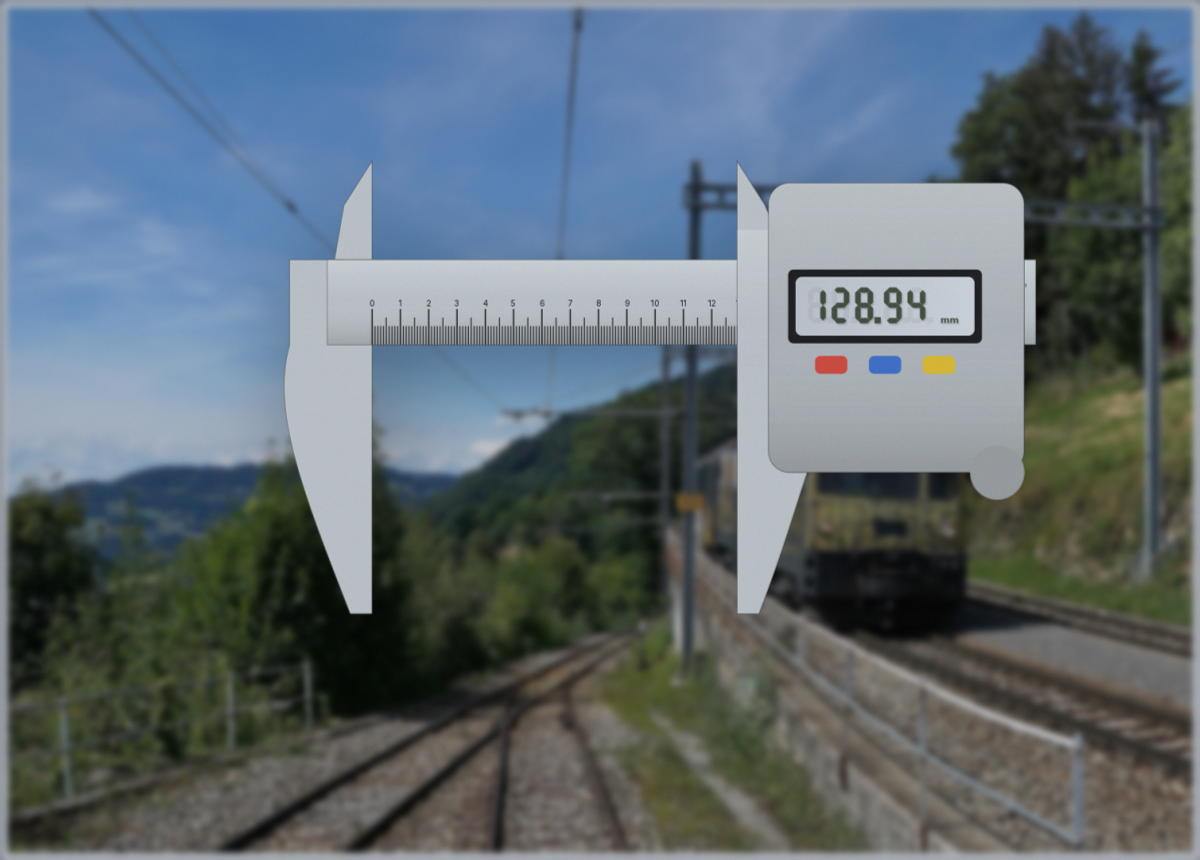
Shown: 128.94 mm
